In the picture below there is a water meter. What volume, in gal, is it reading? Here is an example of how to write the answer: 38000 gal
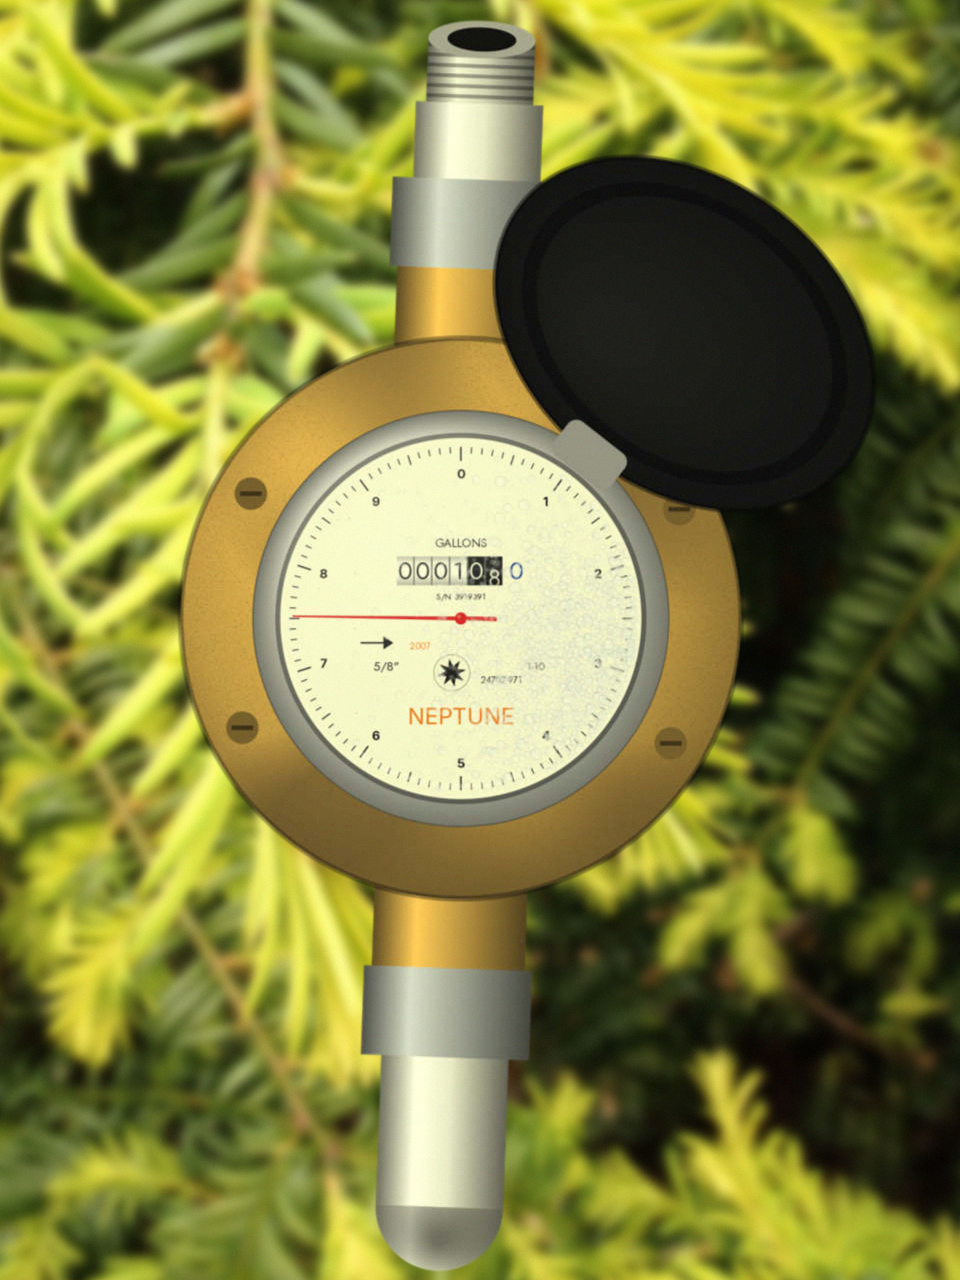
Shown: 1077.5 gal
